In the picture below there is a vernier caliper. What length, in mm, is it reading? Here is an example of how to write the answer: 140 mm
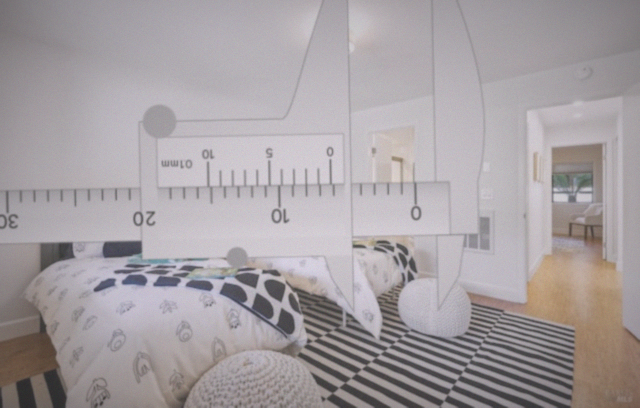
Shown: 6.2 mm
